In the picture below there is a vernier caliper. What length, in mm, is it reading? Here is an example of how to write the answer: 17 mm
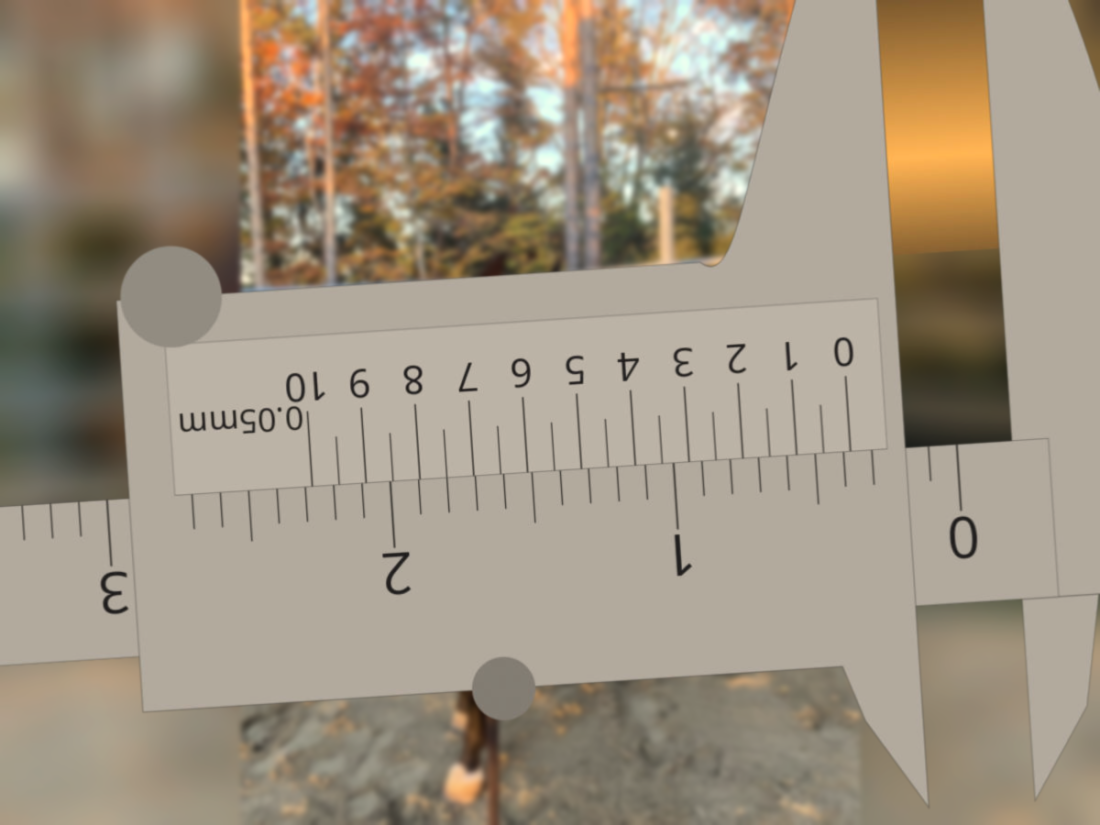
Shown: 3.75 mm
